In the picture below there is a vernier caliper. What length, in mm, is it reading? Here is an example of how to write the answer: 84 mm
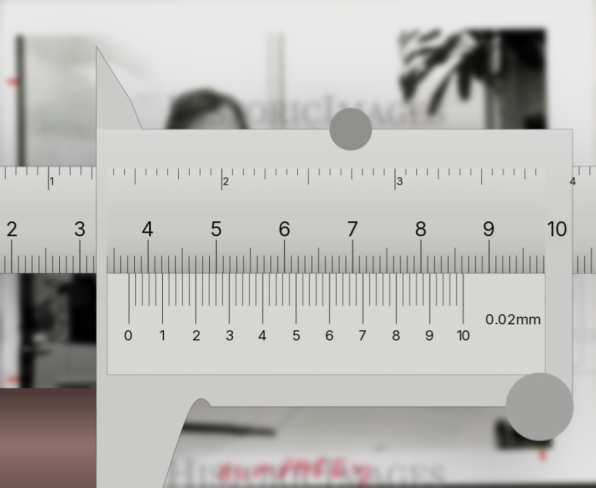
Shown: 37.2 mm
